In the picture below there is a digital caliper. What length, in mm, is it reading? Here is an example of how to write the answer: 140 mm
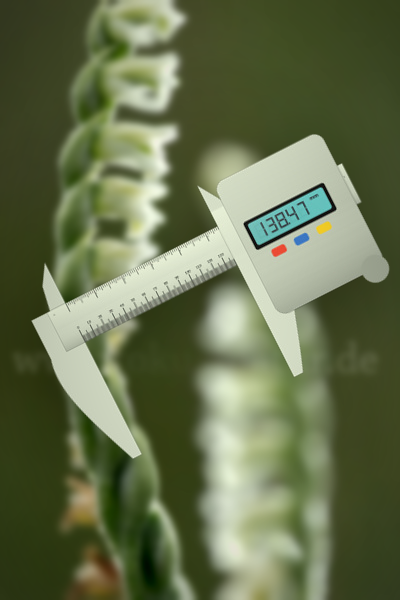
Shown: 138.47 mm
